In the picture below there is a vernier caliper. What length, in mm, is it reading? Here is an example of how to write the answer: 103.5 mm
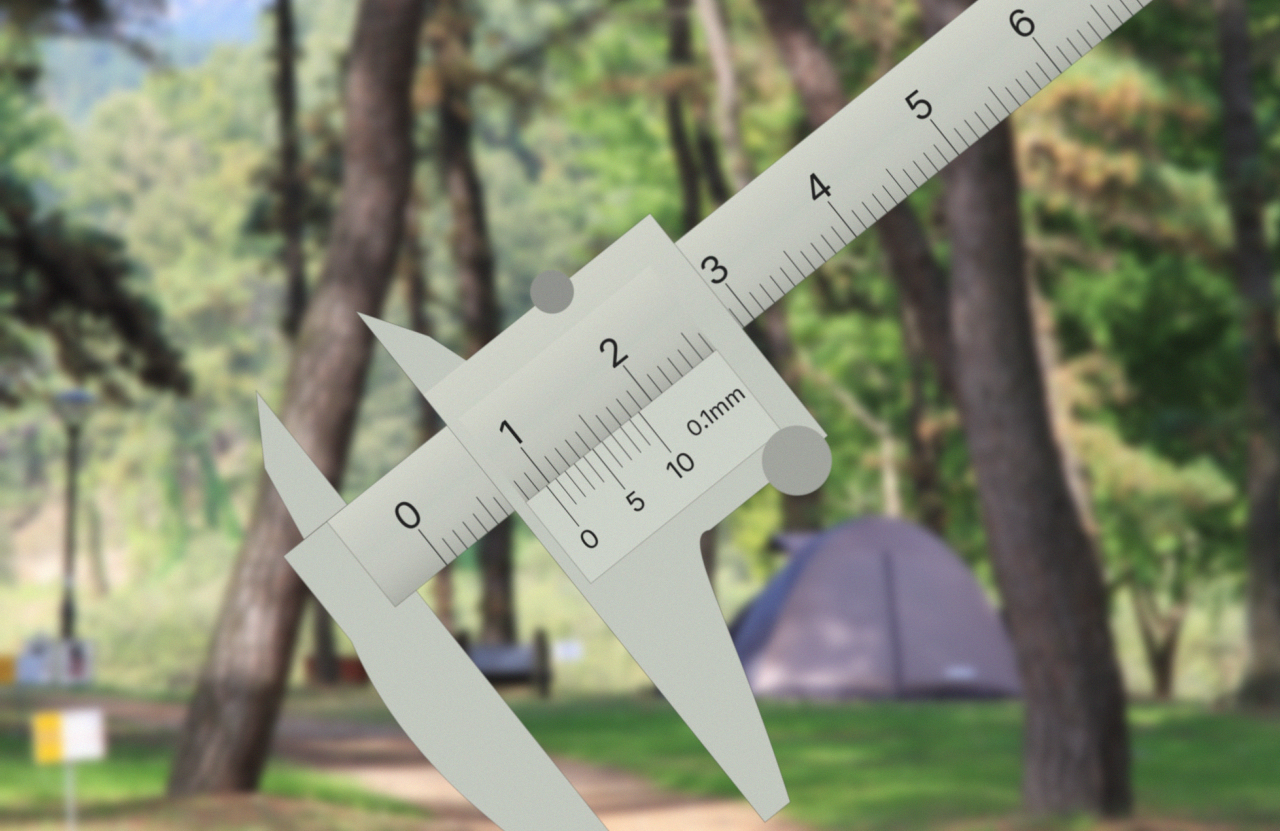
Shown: 9.7 mm
